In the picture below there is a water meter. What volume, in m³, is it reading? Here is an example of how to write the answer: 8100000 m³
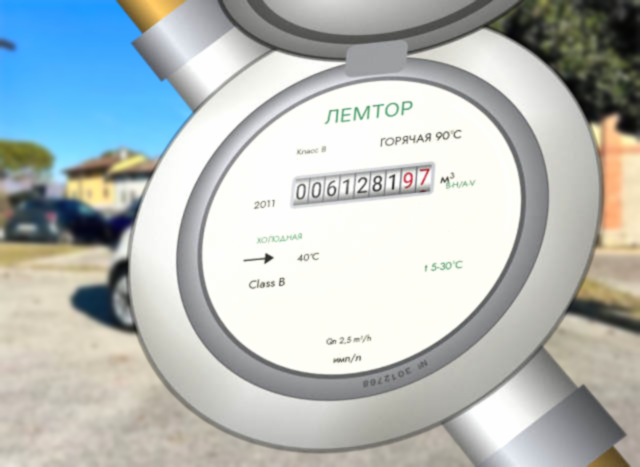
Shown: 61281.97 m³
